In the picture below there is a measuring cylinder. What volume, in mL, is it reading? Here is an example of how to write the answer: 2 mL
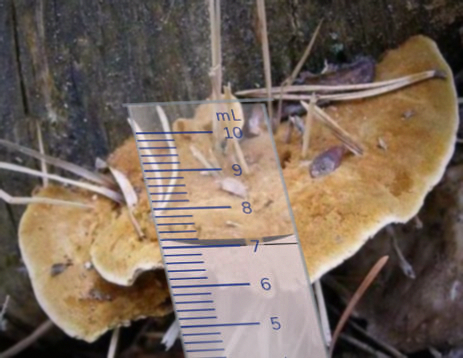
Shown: 7 mL
